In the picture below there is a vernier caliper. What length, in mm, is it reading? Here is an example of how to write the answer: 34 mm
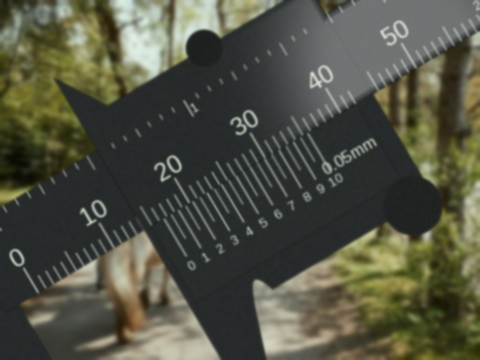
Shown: 16.6 mm
